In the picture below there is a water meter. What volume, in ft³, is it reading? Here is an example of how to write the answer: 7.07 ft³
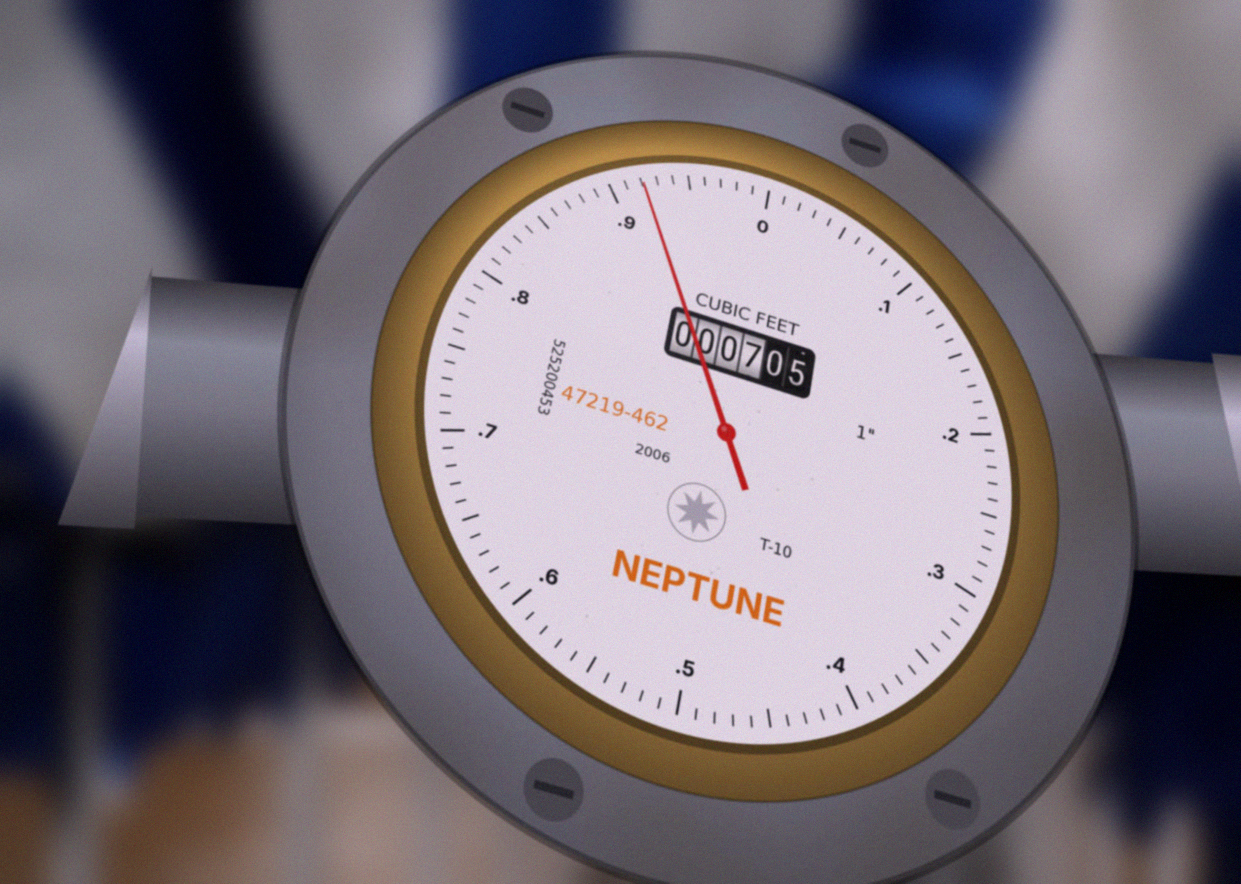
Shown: 704.92 ft³
